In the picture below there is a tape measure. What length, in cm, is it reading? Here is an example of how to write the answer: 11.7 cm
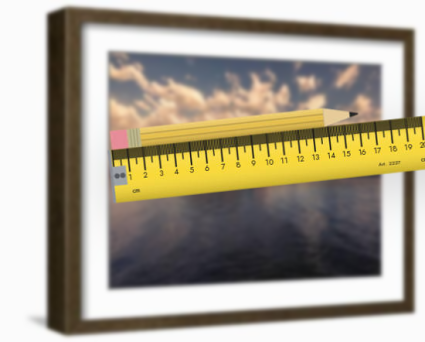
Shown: 16 cm
